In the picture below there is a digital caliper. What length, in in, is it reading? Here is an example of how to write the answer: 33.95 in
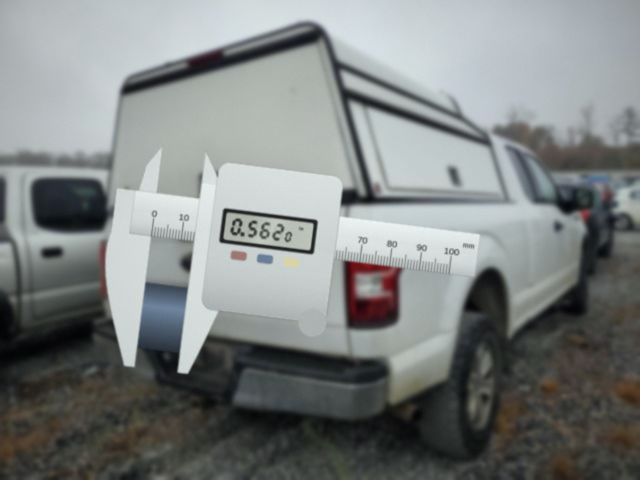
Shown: 0.5620 in
